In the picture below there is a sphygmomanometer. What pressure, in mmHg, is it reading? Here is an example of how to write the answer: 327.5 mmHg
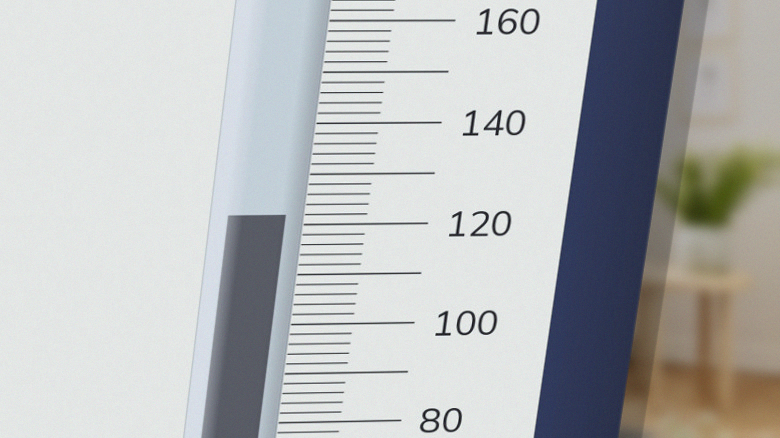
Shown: 122 mmHg
